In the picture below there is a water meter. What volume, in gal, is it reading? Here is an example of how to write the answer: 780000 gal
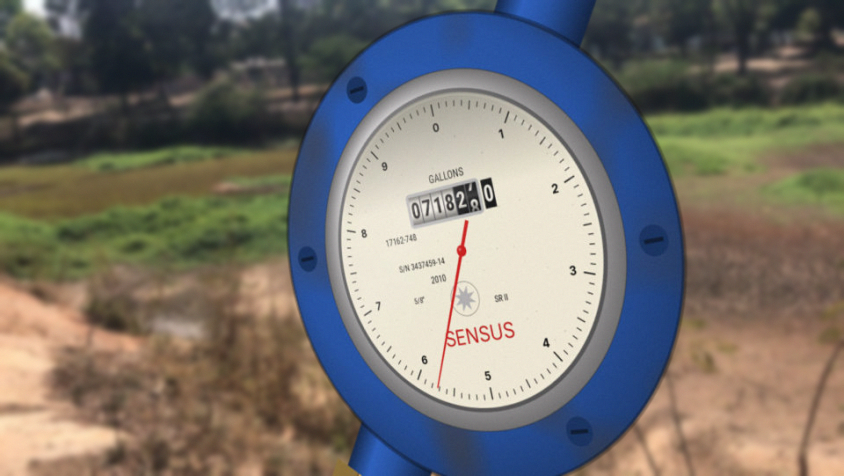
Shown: 718275.7 gal
